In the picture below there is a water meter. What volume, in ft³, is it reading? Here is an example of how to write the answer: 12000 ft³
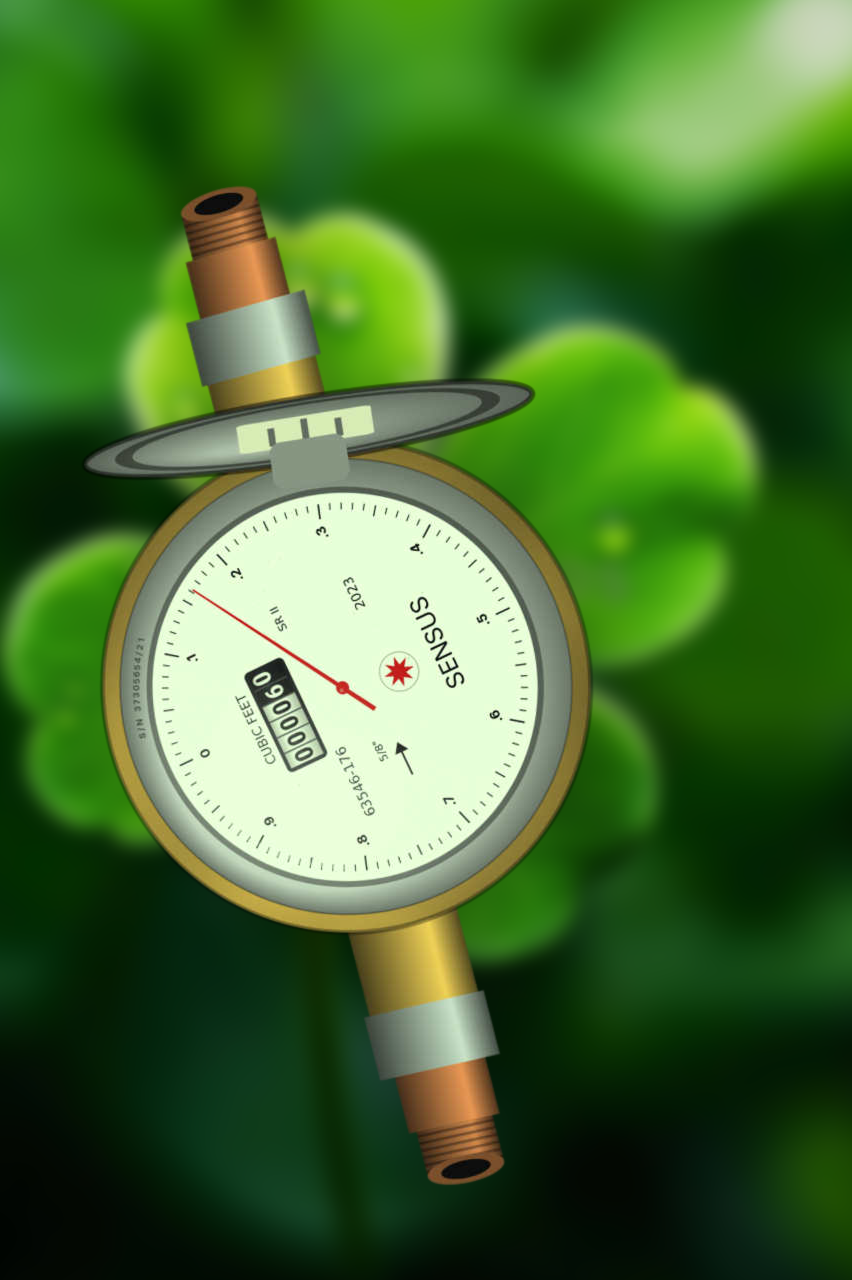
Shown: 60.16 ft³
